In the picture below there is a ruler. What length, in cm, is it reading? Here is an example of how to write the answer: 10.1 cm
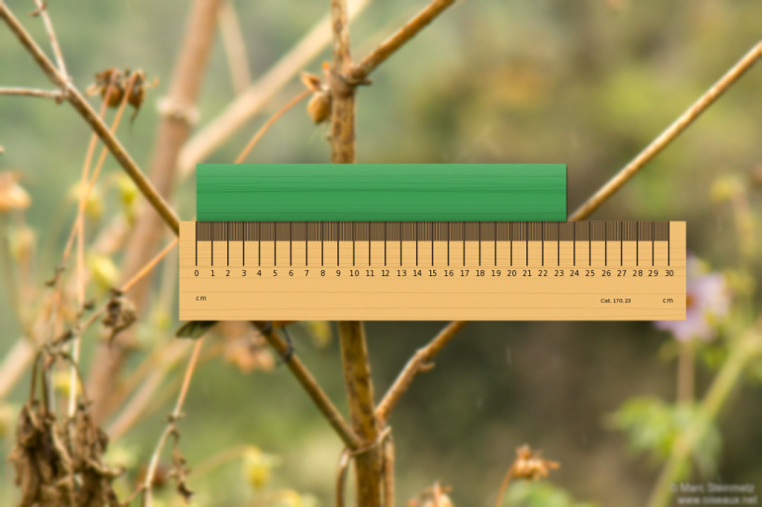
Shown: 23.5 cm
